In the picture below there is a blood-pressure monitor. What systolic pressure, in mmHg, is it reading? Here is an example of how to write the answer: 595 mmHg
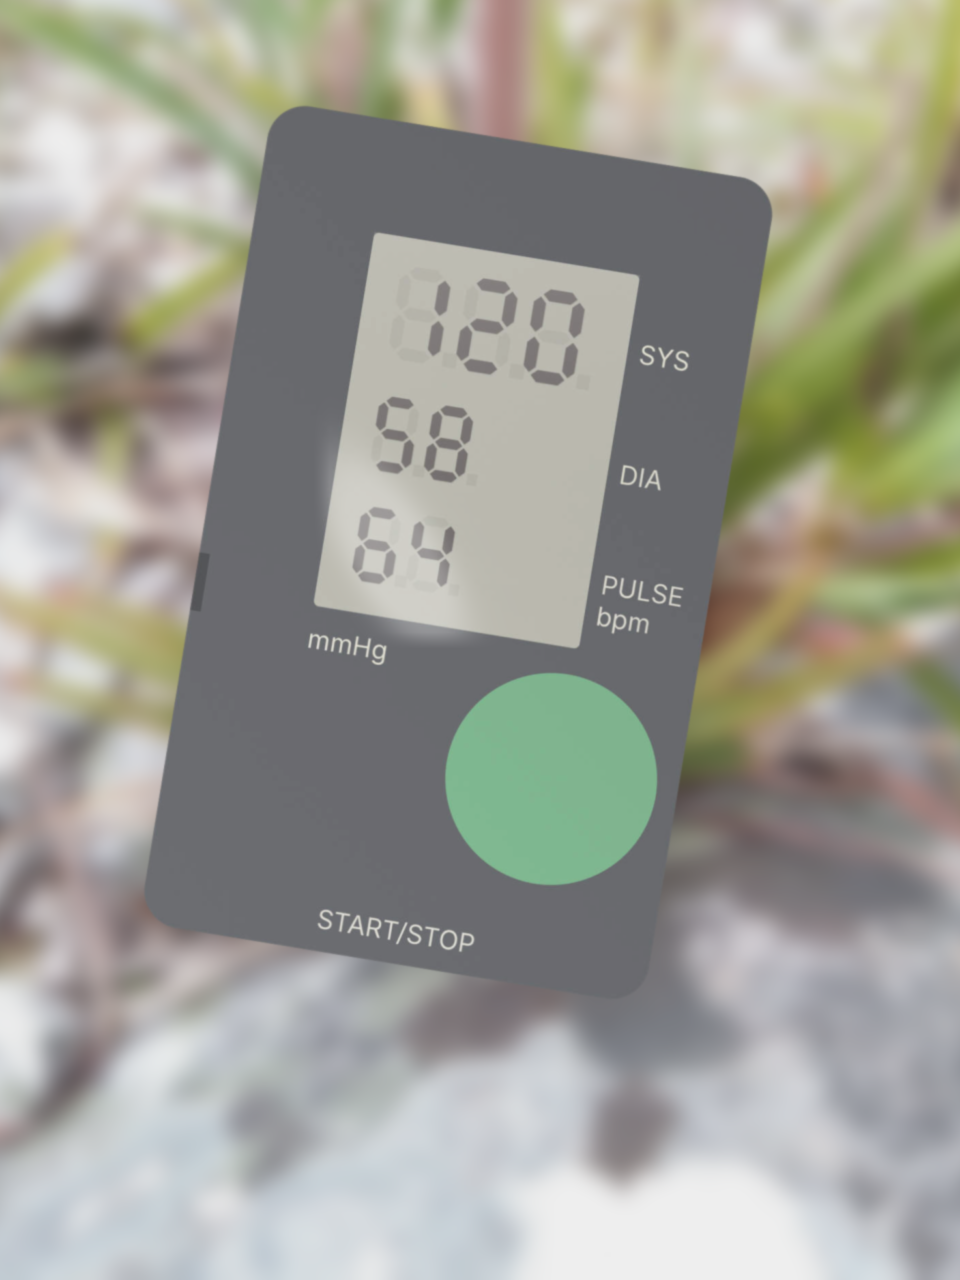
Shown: 120 mmHg
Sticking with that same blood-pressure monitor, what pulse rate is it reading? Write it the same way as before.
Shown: 64 bpm
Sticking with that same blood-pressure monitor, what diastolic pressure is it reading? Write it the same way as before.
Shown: 58 mmHg
